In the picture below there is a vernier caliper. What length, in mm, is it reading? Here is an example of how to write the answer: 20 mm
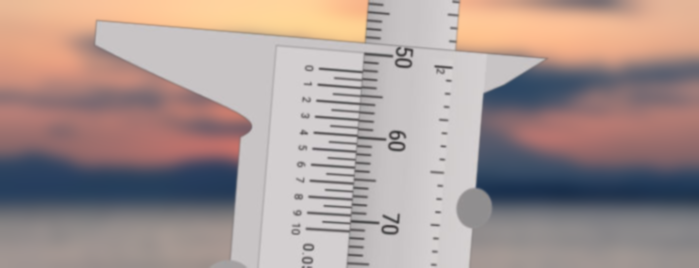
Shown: 52.2 mm
